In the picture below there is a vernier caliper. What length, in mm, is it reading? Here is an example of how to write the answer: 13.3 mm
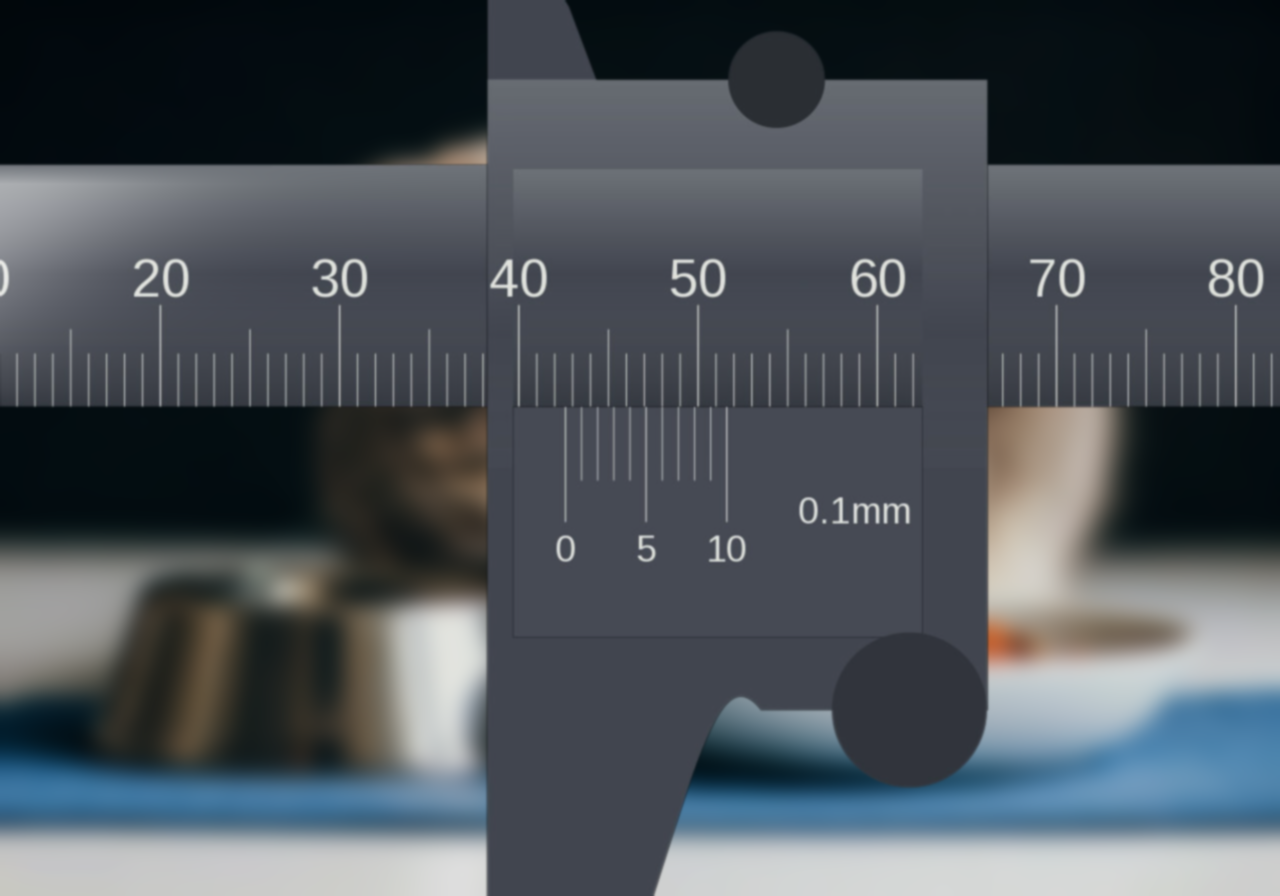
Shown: 42.6 mm
